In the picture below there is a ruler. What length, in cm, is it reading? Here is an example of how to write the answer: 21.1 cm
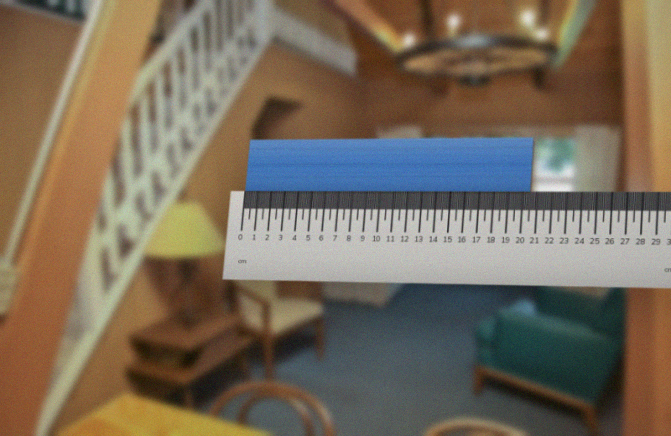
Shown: 20.5 cm
